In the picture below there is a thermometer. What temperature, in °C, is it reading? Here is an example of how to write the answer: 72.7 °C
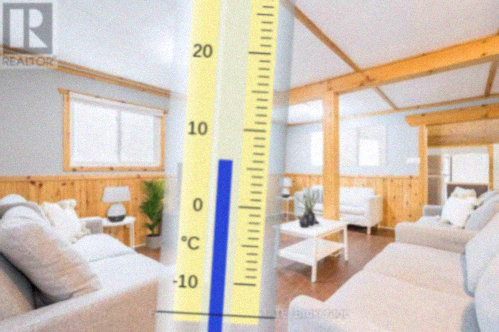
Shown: 6 °C
